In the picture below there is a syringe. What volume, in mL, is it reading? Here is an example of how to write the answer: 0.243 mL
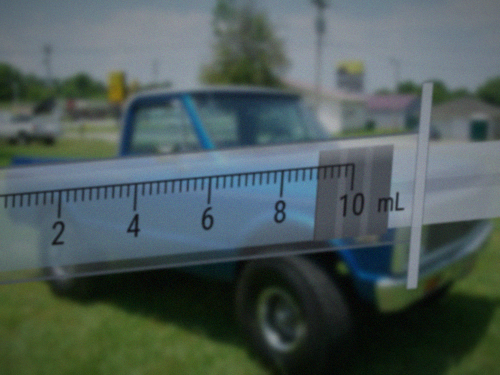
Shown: 9 mL
